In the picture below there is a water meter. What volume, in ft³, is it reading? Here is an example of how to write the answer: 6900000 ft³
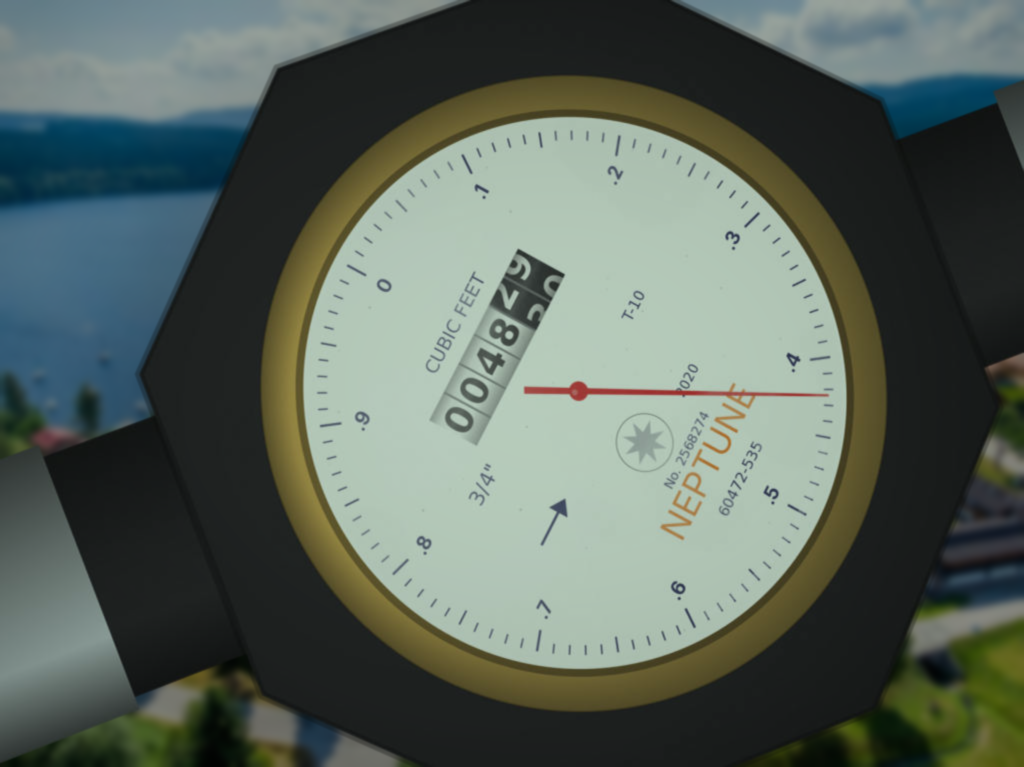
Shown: 4829.42 ft³
